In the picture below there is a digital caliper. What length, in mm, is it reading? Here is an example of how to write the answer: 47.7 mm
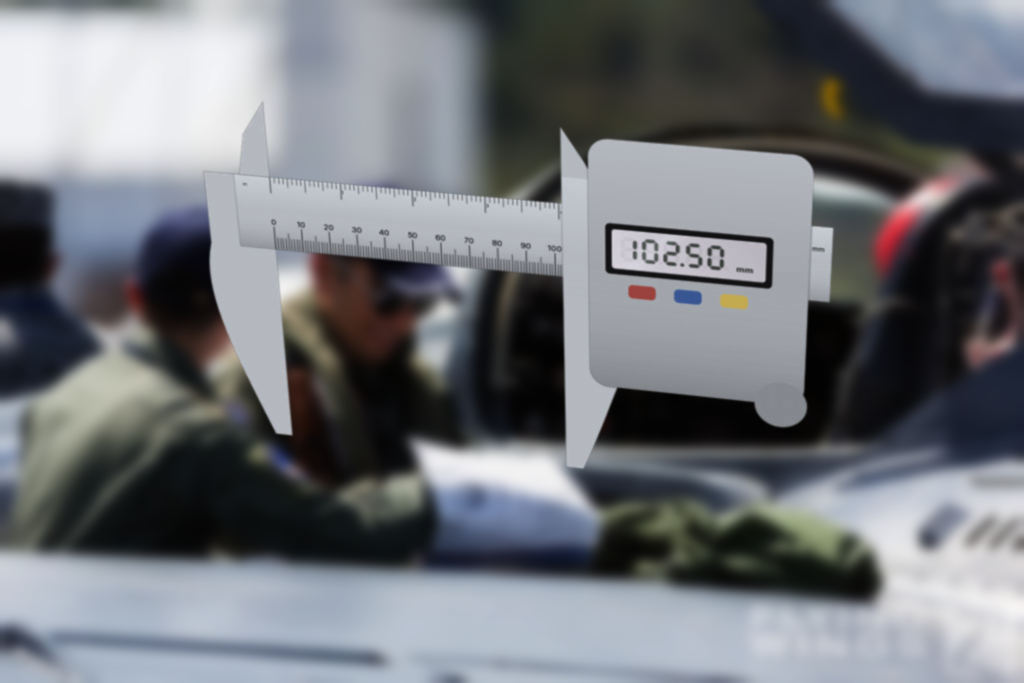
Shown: 102.50 mm
